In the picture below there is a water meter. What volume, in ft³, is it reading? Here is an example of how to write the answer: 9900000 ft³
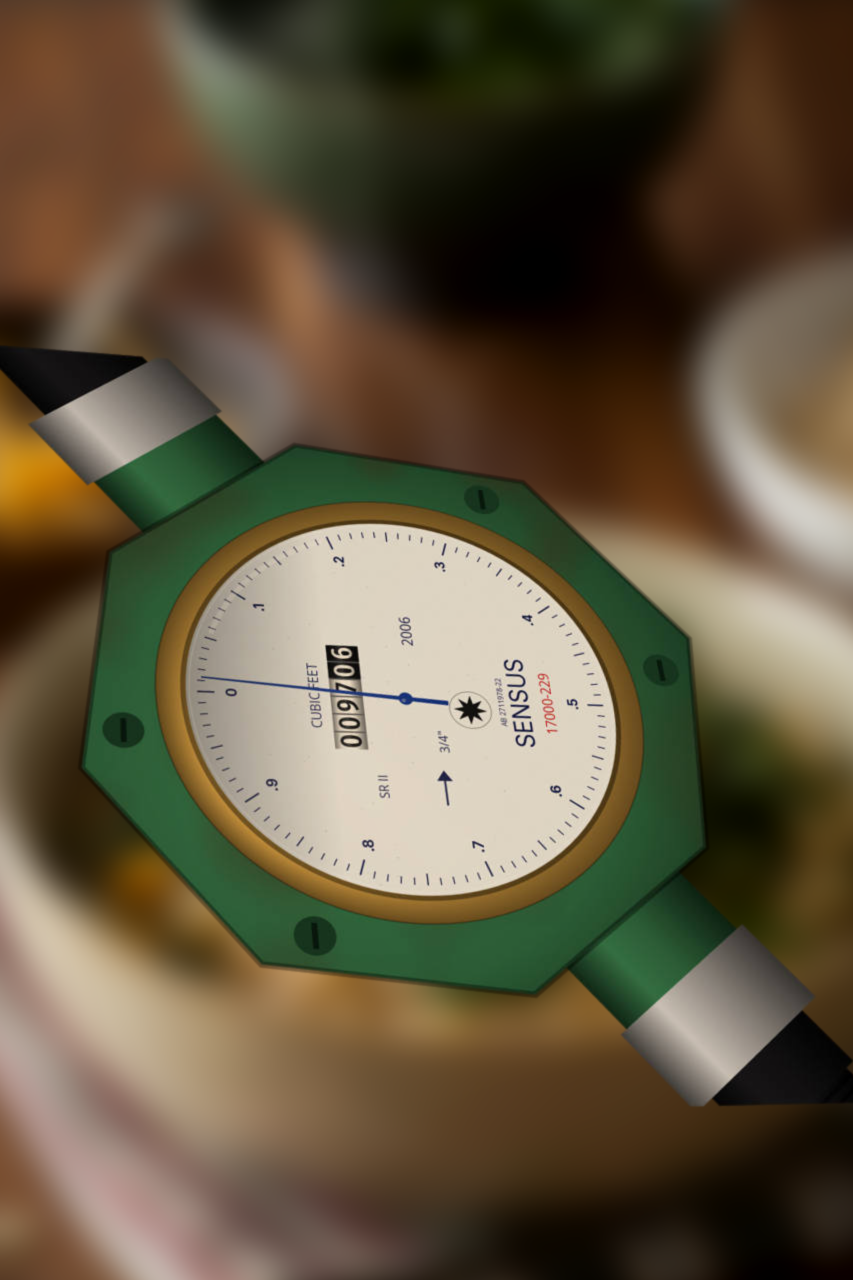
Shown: 9706.01 ft³
